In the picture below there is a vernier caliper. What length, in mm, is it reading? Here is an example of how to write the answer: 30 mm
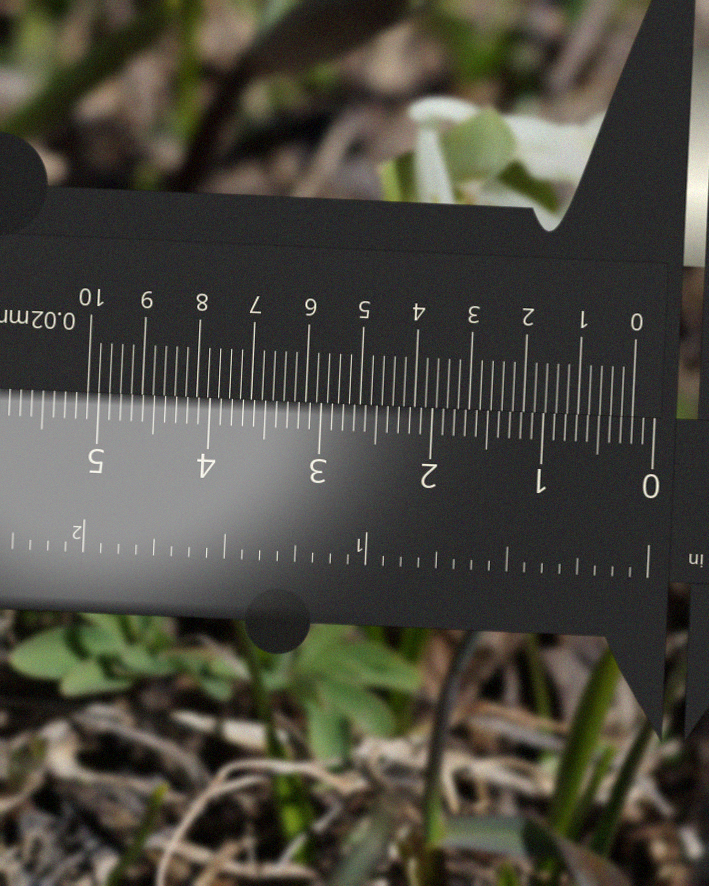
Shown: 2.0 mm
